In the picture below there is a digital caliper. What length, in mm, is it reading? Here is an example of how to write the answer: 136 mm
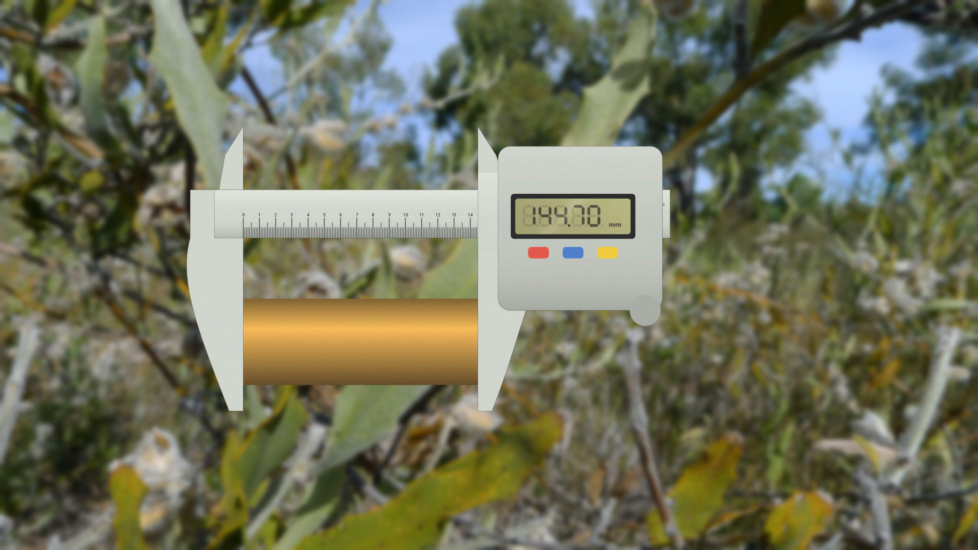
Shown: 144.70 mm
